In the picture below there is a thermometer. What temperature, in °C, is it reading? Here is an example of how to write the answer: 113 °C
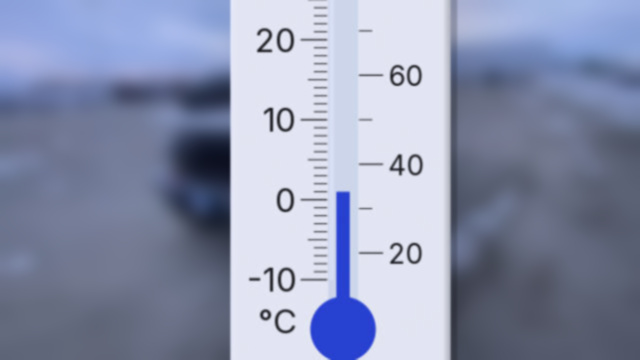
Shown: 1 °C
